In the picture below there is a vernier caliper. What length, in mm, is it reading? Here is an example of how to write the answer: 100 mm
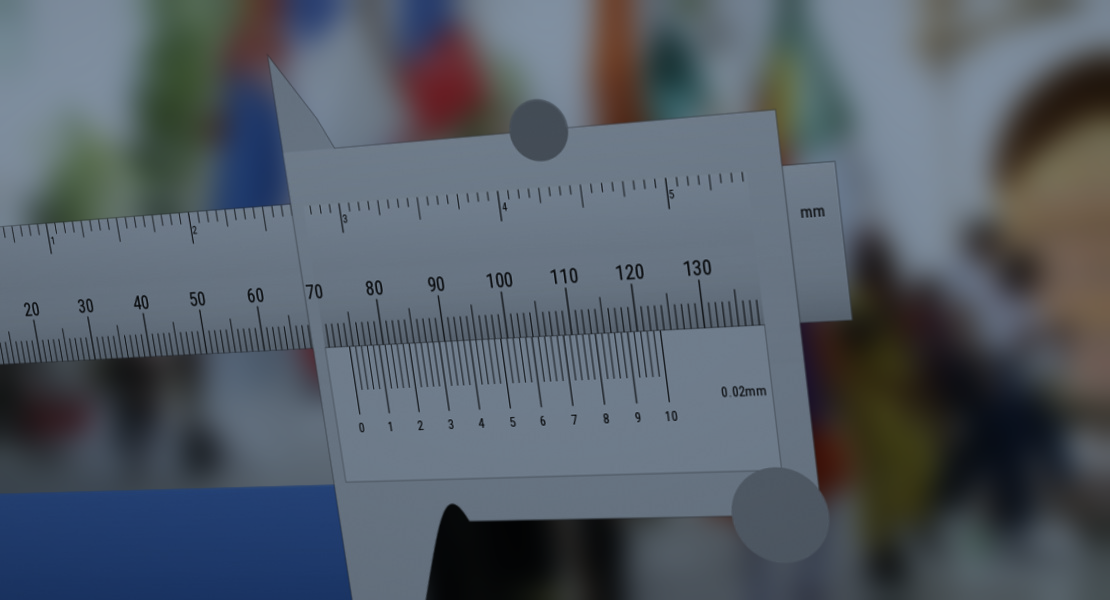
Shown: 74.4 mm
